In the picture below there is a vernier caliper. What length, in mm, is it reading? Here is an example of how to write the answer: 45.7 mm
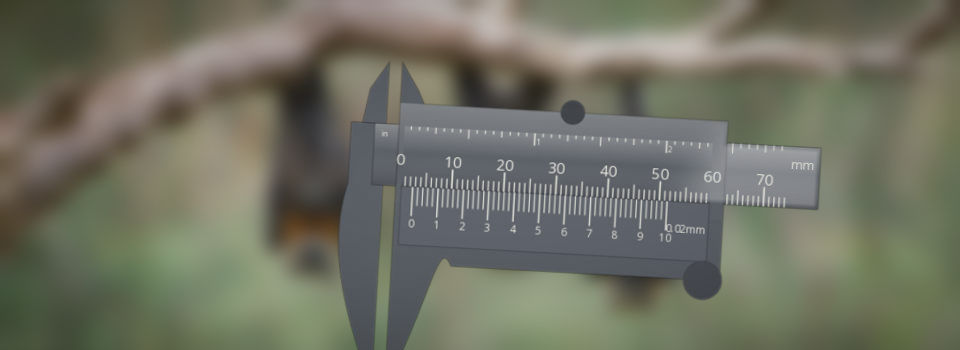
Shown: 2.5 mm
